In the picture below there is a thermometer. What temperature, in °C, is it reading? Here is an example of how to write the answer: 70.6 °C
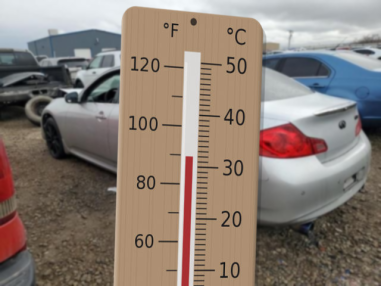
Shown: 32 °C
